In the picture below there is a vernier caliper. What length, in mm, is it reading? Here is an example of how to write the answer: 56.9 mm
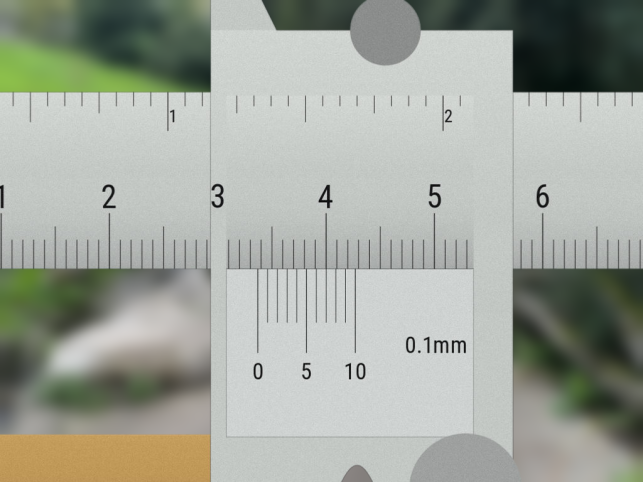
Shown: 33.7 mm
